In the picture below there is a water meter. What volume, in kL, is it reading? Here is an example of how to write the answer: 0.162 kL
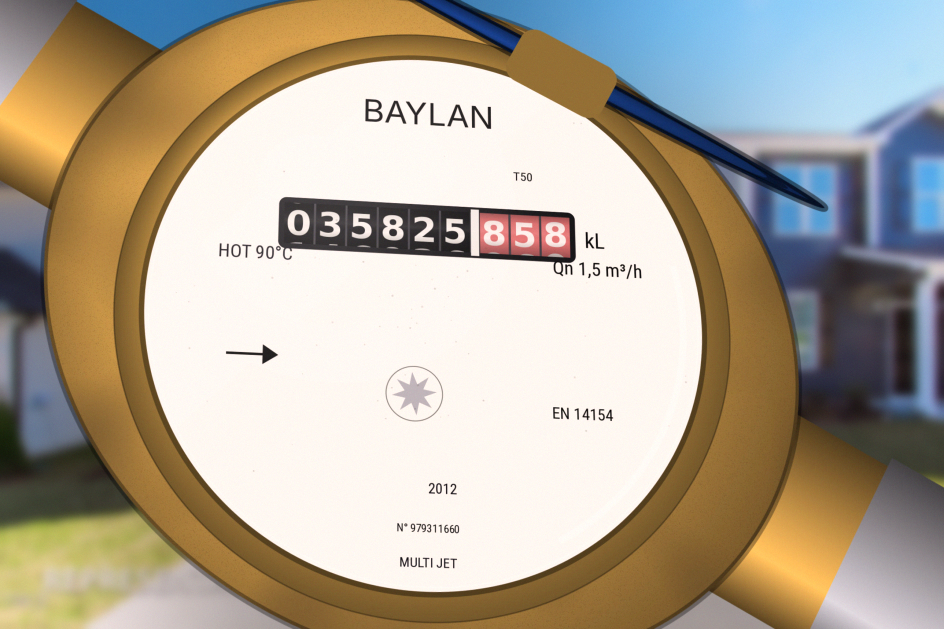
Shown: 35825.858 kL
